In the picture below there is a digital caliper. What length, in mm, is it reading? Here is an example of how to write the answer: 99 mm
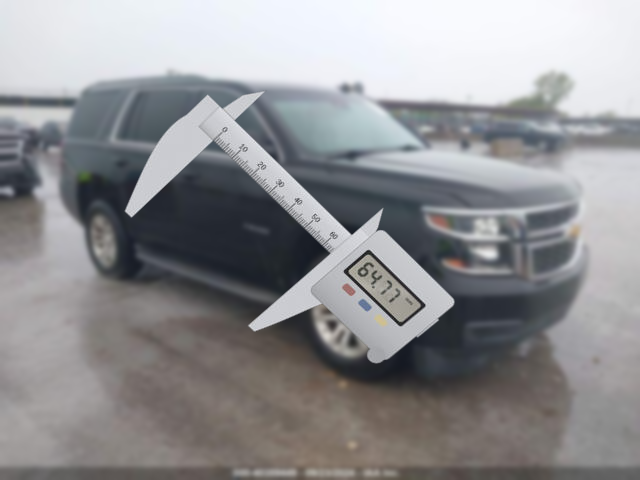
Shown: 64.77 mm
